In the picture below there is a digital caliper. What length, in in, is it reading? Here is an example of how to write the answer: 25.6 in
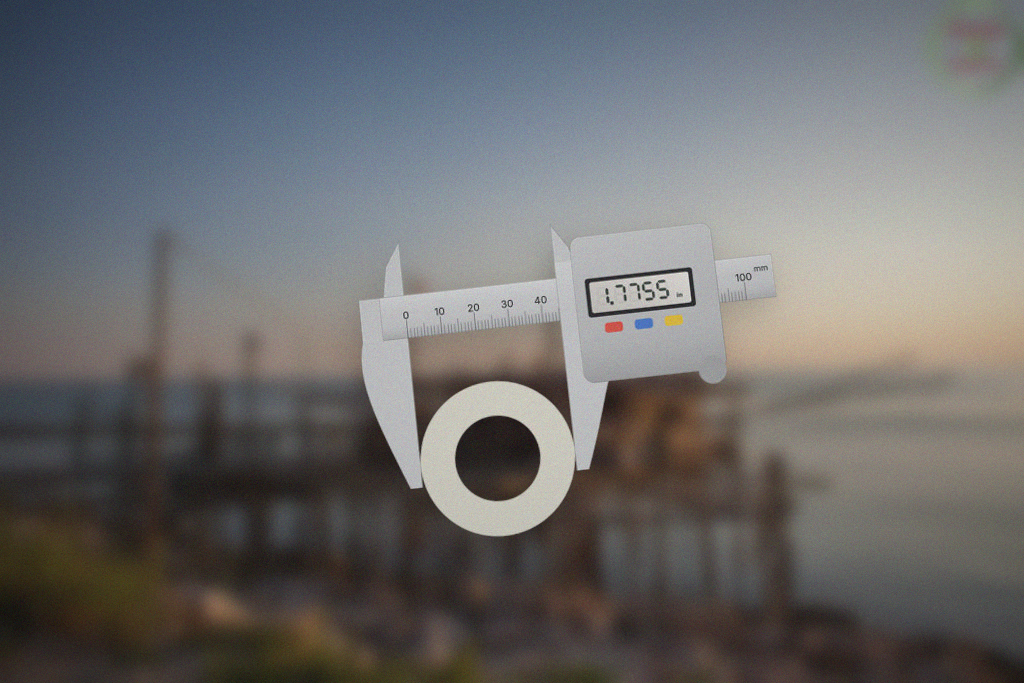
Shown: 1.7755 in
